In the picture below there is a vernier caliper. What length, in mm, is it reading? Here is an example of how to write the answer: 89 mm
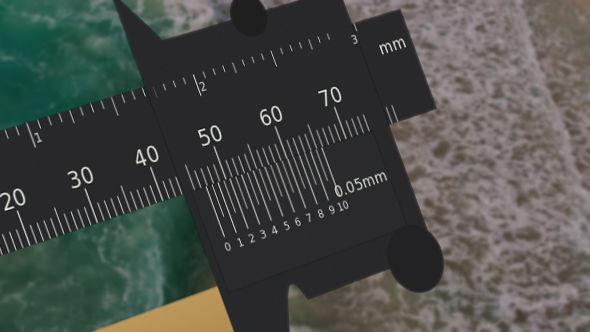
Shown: 46.8 mm
